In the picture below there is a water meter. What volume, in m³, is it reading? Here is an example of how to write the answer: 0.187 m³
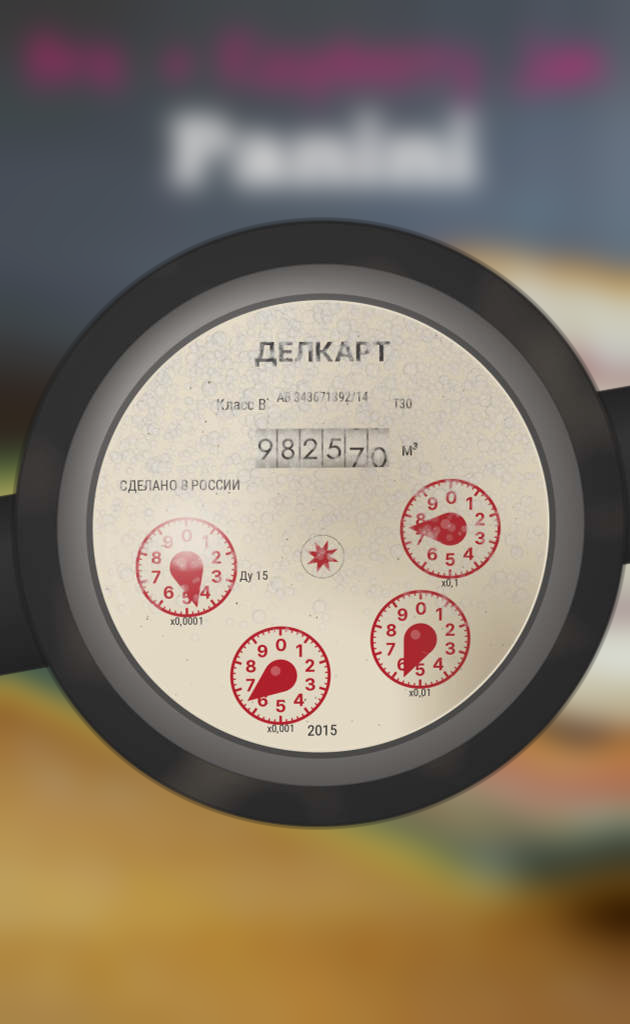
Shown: 982569.7564 m³
